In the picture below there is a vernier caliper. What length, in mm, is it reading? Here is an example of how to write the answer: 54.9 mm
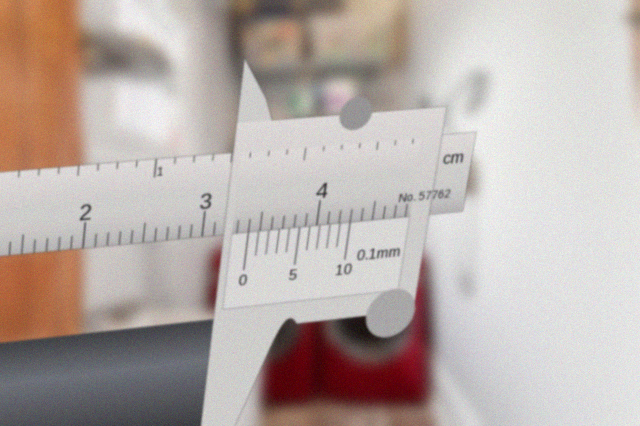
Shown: 34.0 mm
